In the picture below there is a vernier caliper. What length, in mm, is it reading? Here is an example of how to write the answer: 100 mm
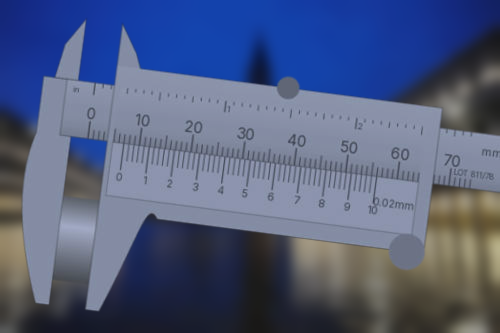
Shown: 7.0 mm
